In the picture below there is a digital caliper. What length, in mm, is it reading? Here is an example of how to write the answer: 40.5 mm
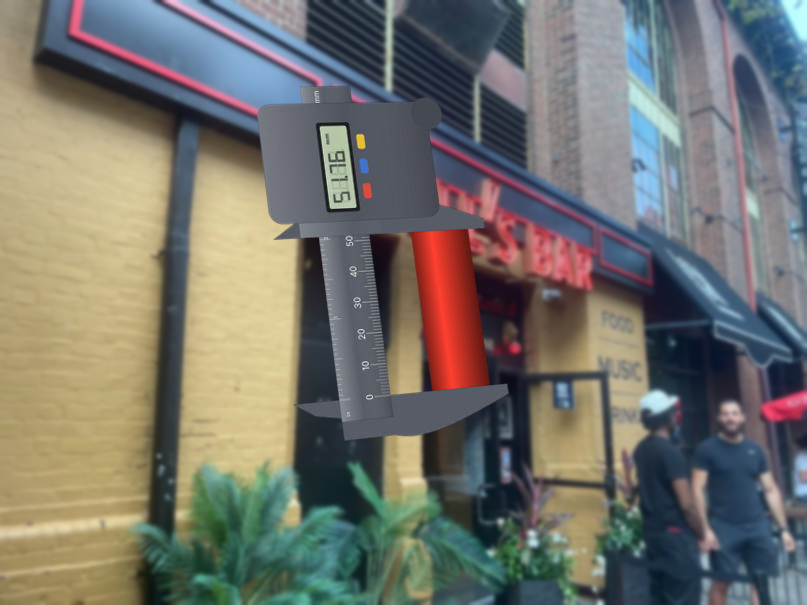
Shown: 51.76 mm
